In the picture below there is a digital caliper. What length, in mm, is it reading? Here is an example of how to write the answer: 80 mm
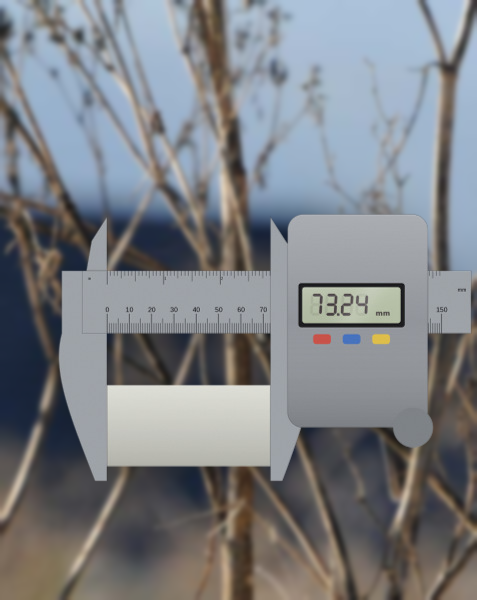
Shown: 73.24 mm
